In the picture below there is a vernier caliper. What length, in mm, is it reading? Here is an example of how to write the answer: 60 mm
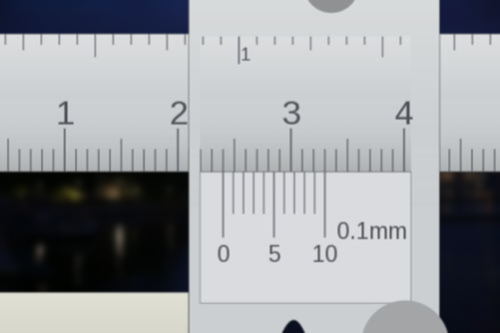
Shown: 24.0 mm
